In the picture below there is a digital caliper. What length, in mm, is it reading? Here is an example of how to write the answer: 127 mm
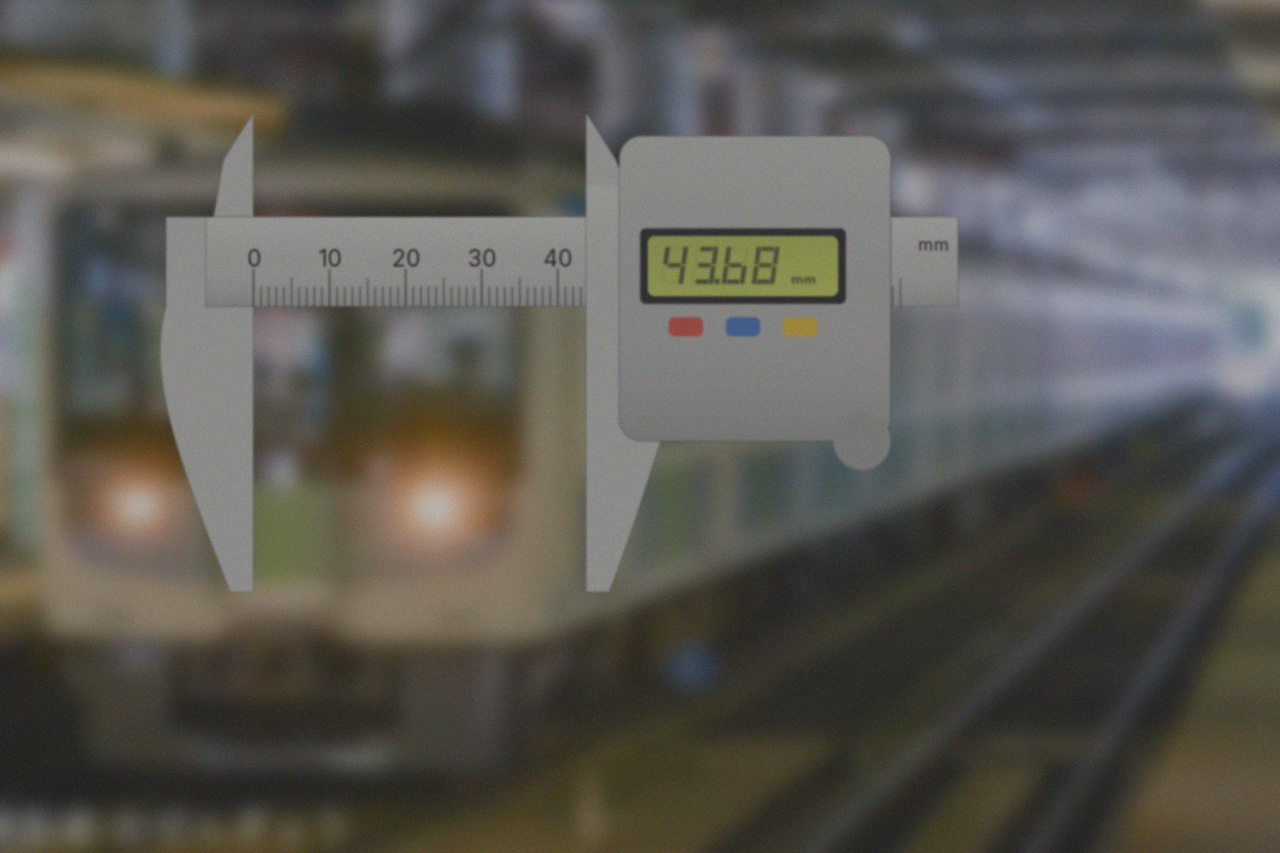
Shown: 43.68 mm
